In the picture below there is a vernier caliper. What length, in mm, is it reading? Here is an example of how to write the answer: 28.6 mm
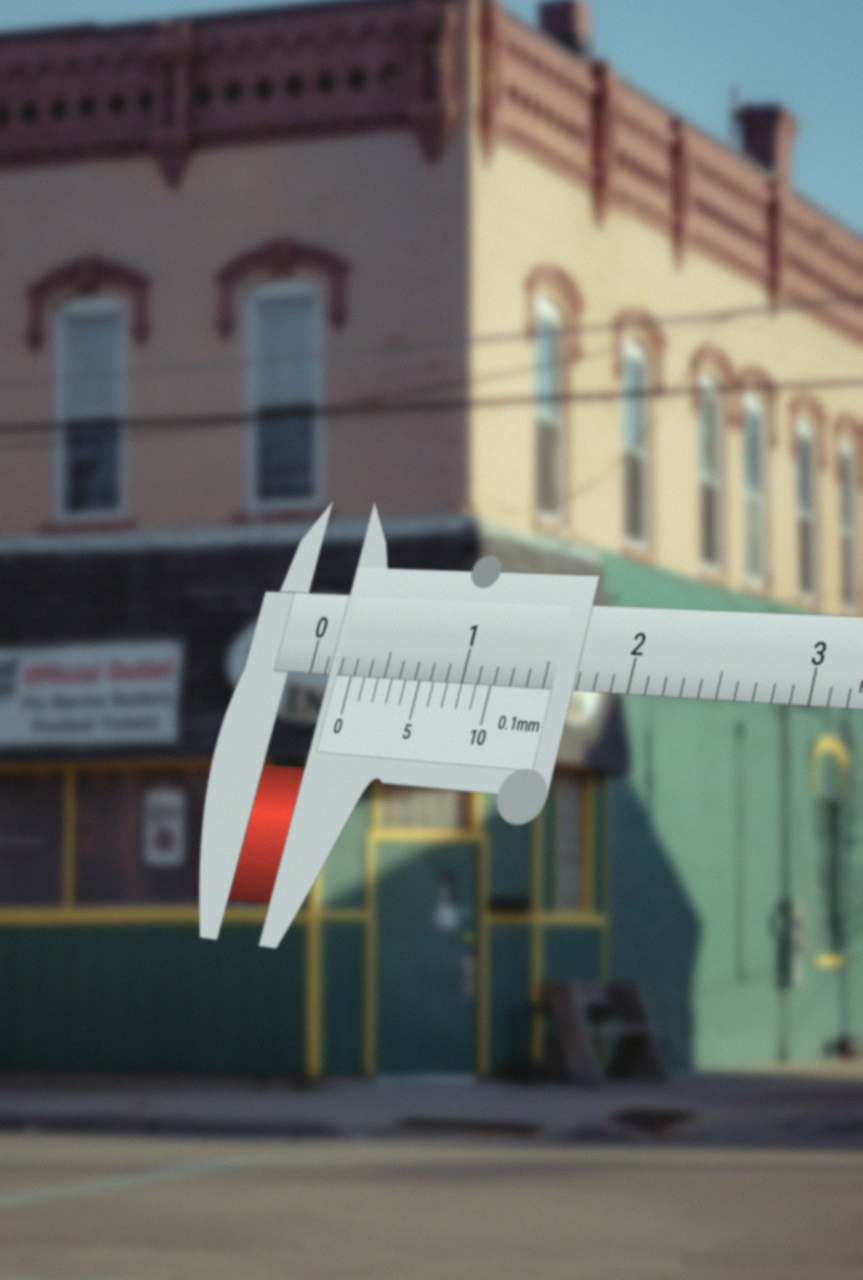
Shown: 2.8 mm
